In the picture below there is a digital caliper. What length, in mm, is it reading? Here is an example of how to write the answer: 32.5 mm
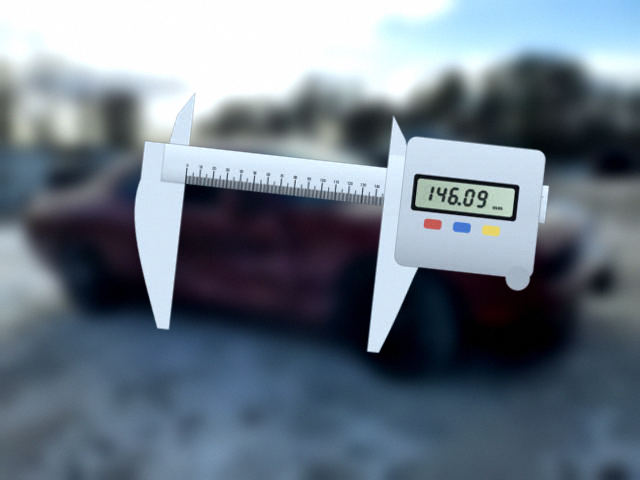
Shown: 146.09 mm
